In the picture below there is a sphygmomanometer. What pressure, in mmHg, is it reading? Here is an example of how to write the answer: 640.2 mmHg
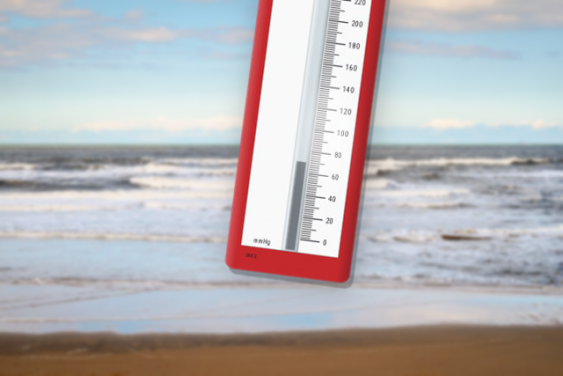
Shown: 70 mmHg
